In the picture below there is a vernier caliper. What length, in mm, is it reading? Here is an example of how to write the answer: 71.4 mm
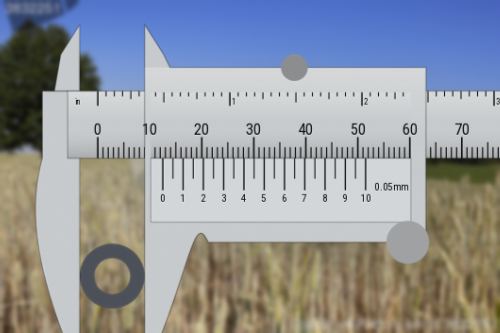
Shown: 12.5 mm
